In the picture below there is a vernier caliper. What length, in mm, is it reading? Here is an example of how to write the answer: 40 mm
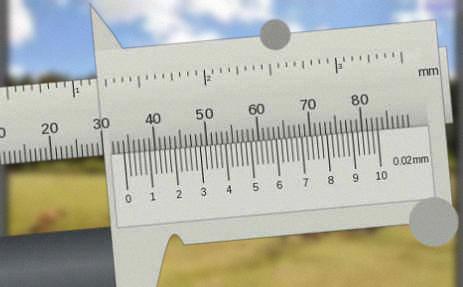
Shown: 34.0 mm
